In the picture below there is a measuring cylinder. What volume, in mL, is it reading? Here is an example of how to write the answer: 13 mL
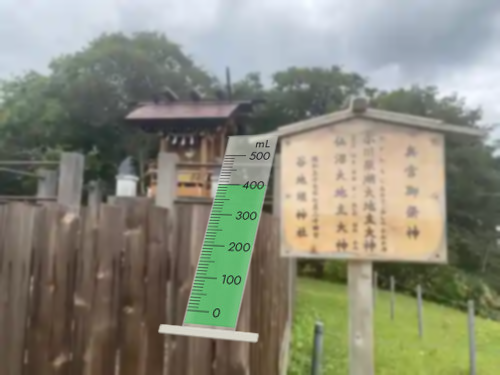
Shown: 400 mL
